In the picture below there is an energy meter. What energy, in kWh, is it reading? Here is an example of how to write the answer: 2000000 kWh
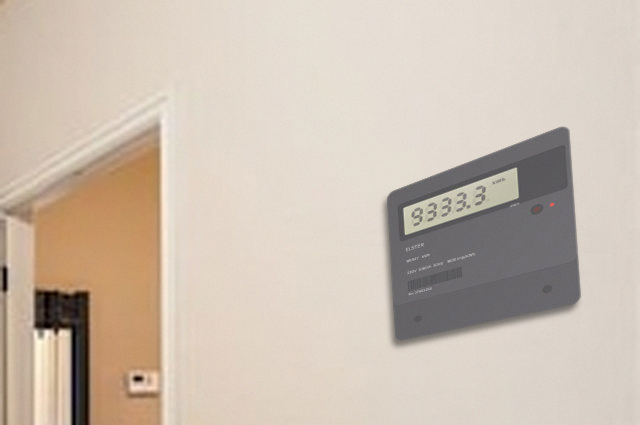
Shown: 9333.3 kWh
